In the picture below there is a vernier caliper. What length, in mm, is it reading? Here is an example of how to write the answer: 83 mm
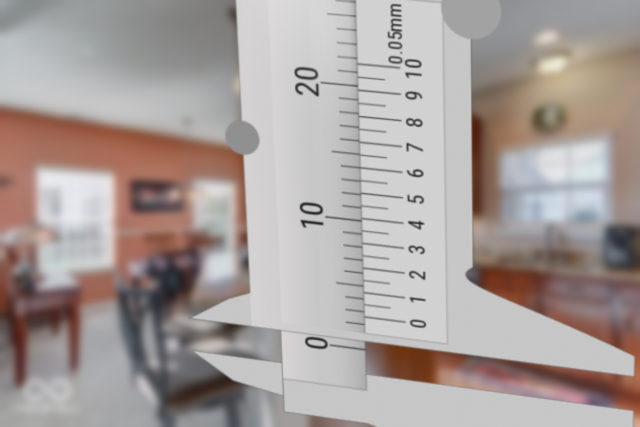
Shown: 2.6 mm
